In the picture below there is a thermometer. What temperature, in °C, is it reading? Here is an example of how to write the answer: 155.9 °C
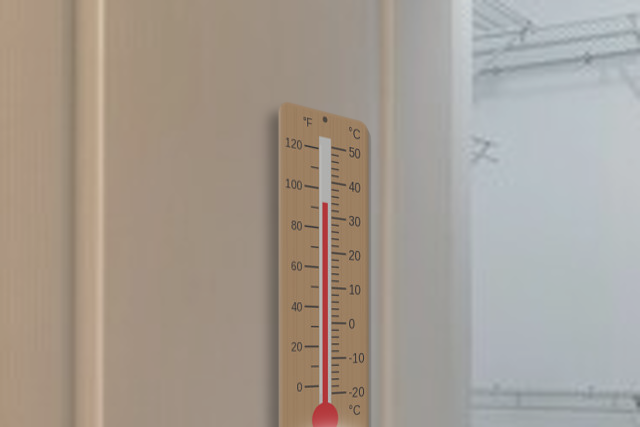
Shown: 34 °C
